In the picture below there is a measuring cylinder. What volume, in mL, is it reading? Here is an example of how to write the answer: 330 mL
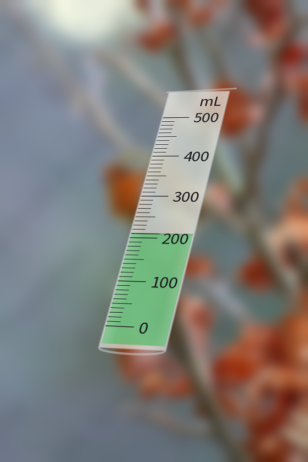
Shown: 210 mL
